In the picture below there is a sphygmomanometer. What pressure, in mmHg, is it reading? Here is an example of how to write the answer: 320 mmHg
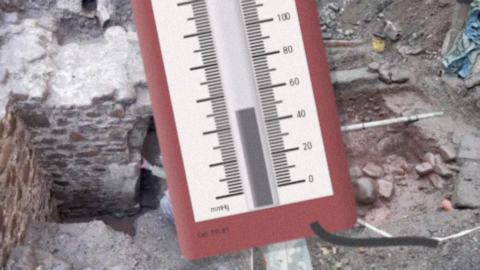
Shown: 50 mmHg
